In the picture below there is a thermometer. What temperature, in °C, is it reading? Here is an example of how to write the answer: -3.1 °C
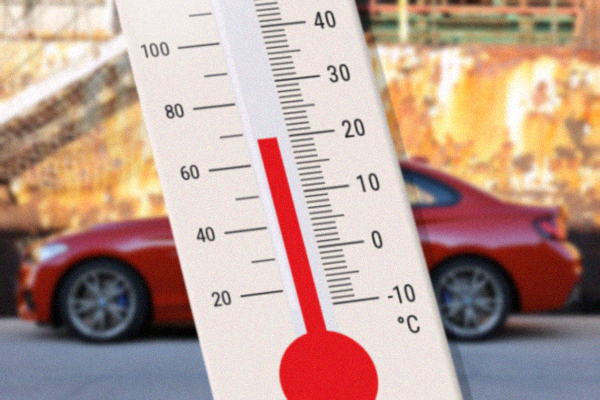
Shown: 20 °C
